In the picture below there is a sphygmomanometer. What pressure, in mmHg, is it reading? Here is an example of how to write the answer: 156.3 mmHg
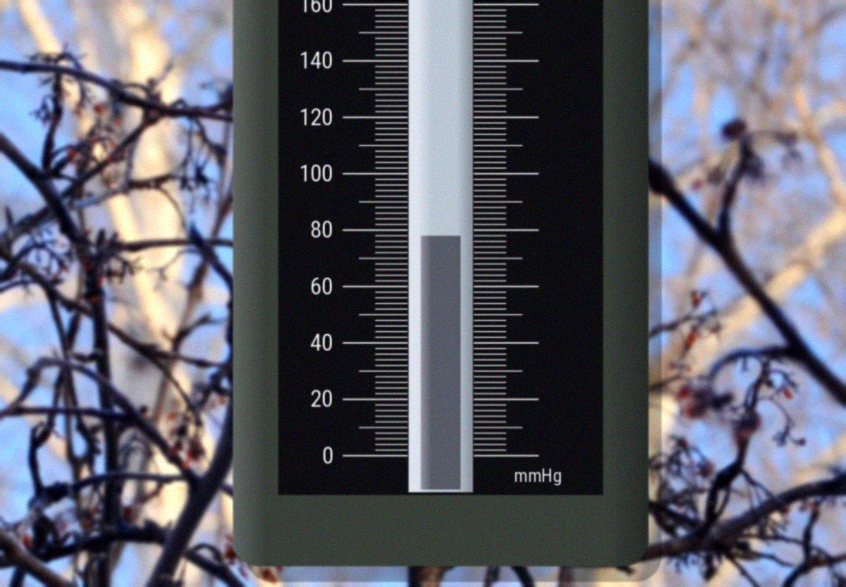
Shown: 78 mmHg
